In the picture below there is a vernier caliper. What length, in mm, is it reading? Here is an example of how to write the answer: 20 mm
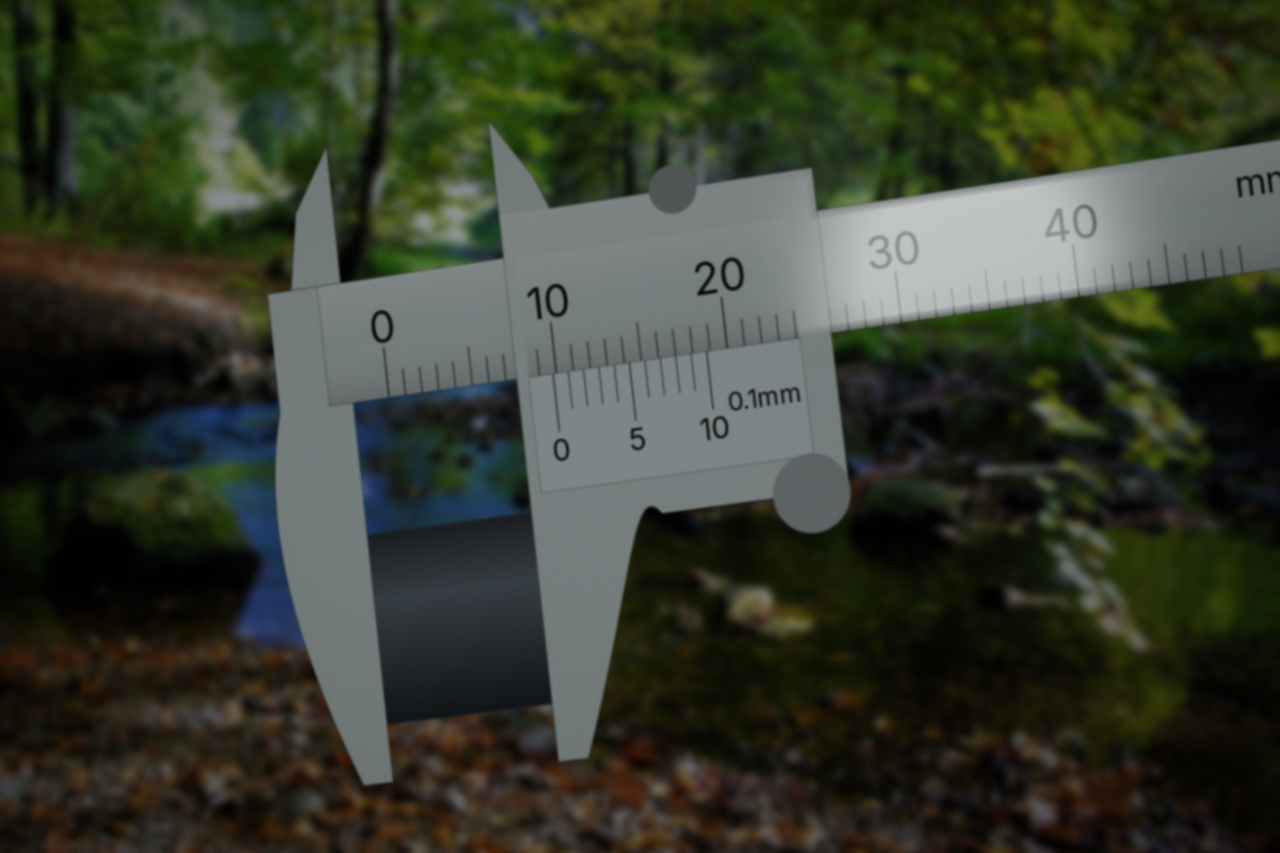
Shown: 9.8 mm
